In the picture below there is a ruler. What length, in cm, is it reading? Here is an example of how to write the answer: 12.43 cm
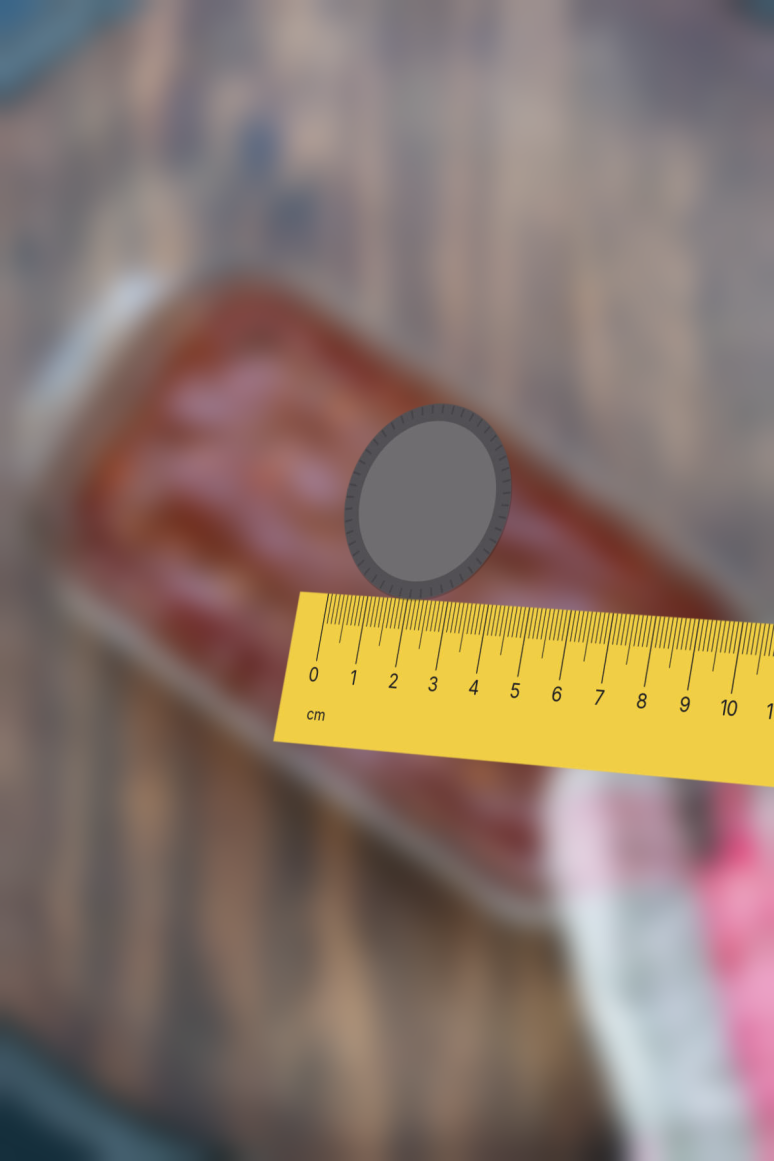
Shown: 4.1 cm
